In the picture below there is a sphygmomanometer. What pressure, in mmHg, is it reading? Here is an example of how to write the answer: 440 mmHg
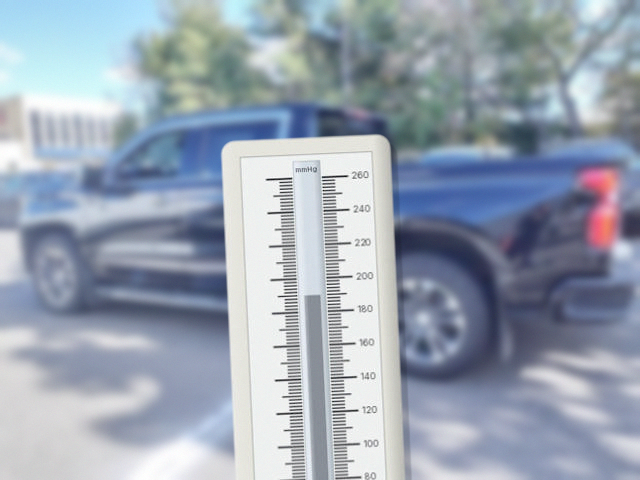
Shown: 190 mmHg
